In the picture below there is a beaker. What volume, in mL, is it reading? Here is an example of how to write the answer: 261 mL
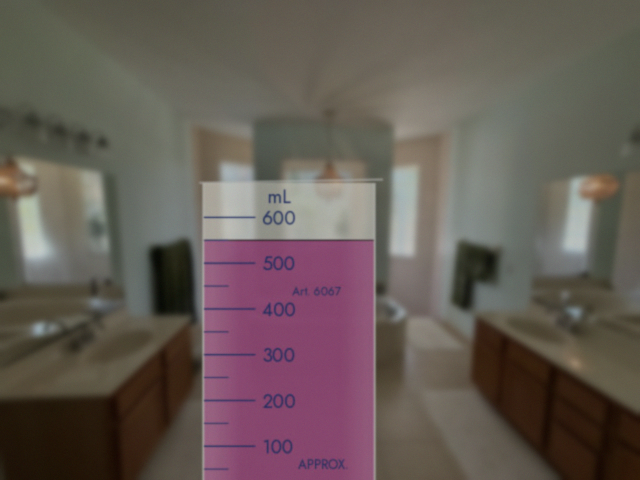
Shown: 550 mL
